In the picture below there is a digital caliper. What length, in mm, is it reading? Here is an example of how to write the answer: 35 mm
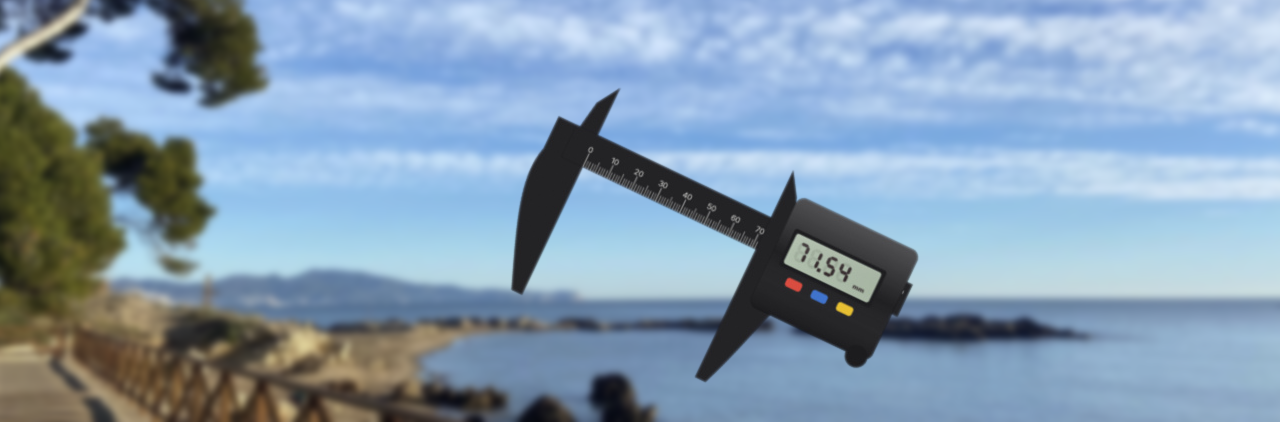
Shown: 71.54 mm
